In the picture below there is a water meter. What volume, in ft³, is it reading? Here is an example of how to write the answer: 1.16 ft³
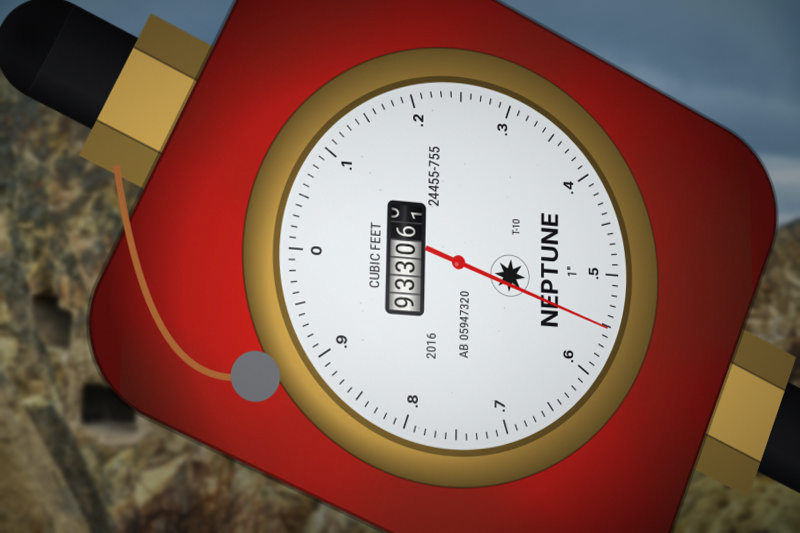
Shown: 933060.55 ft³
